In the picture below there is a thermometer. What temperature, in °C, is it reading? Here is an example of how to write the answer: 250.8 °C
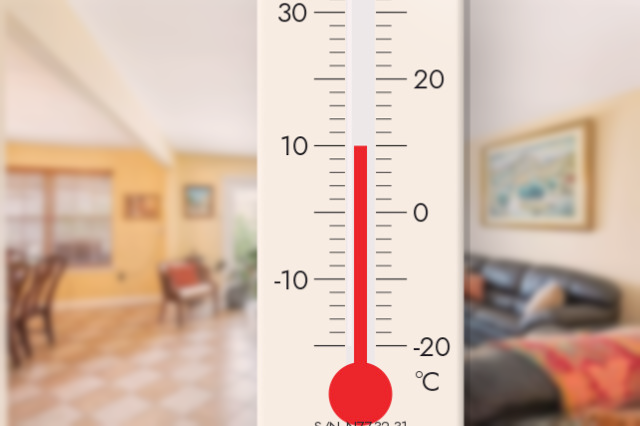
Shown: 10 °C
